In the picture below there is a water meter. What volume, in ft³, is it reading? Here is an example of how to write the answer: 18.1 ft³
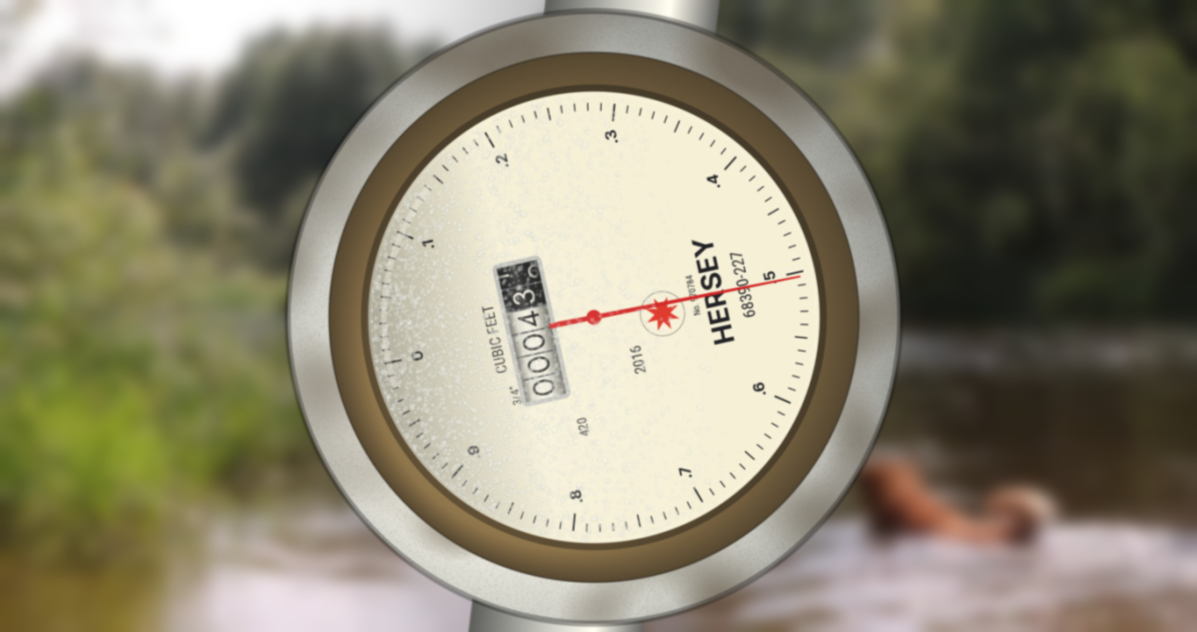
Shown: 431.50 ft³
